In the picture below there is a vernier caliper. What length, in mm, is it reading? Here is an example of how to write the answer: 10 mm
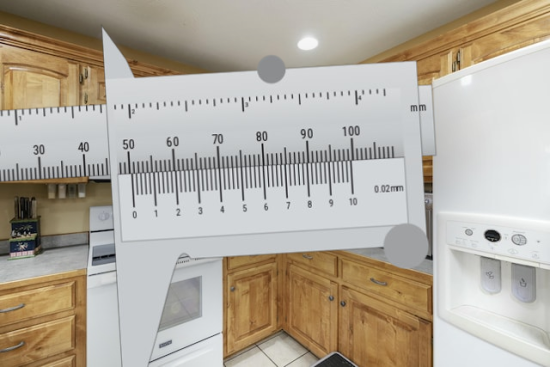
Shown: 50.5 mm
